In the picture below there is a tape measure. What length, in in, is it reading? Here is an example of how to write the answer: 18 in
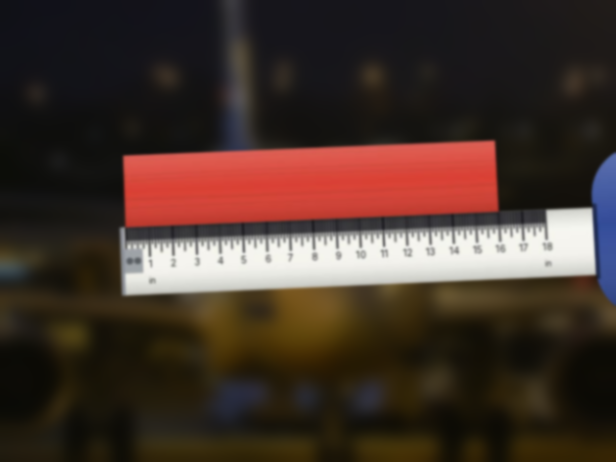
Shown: 16 in
